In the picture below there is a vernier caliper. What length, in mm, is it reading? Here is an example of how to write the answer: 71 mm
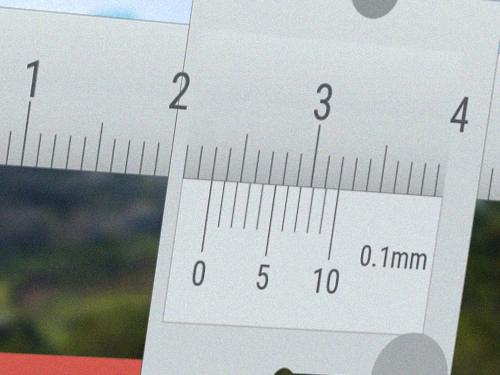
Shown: 23.0 mm
